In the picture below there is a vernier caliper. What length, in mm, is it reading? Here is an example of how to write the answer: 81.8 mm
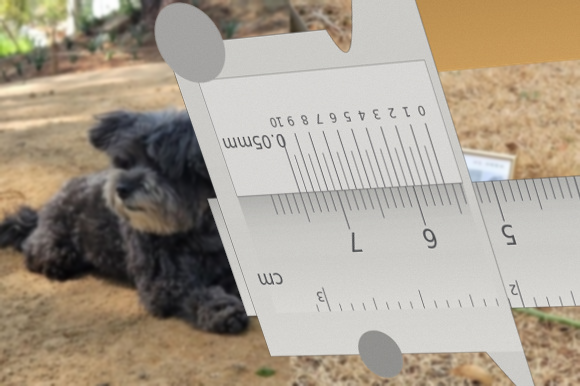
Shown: 56.0 mm
